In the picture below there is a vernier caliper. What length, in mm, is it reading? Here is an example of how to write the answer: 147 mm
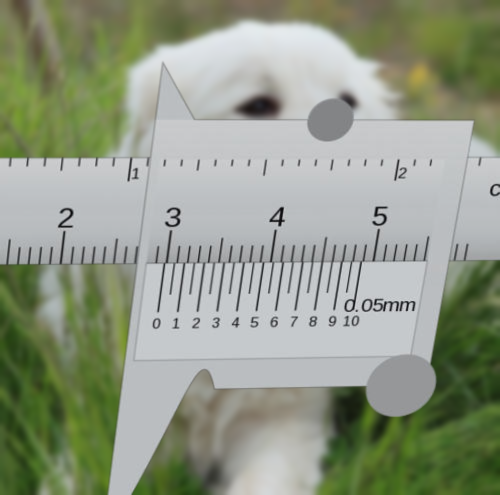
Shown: 29.8 mm
